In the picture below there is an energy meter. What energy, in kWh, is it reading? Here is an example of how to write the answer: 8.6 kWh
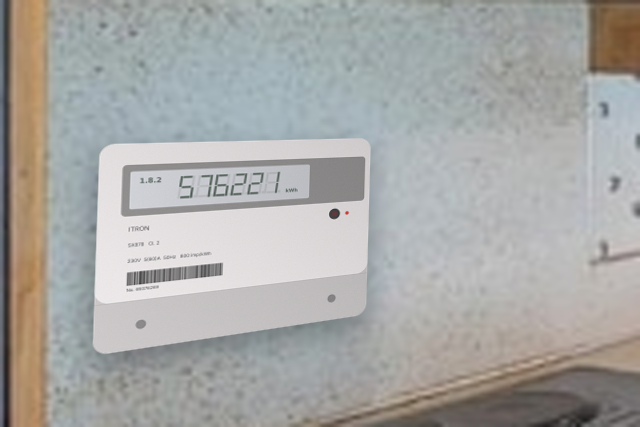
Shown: 576221 kWh
